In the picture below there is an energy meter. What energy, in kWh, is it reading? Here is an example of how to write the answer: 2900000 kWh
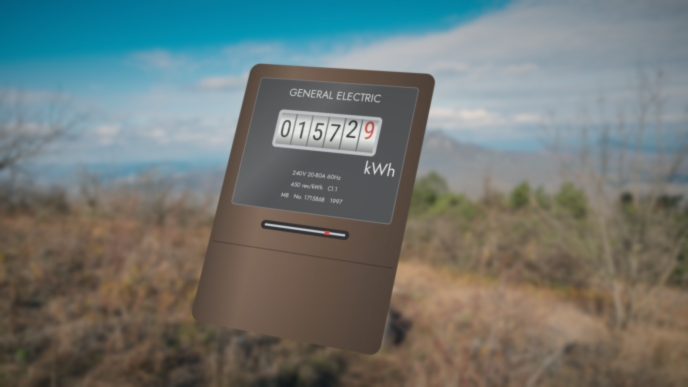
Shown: 1572.9 kWh
